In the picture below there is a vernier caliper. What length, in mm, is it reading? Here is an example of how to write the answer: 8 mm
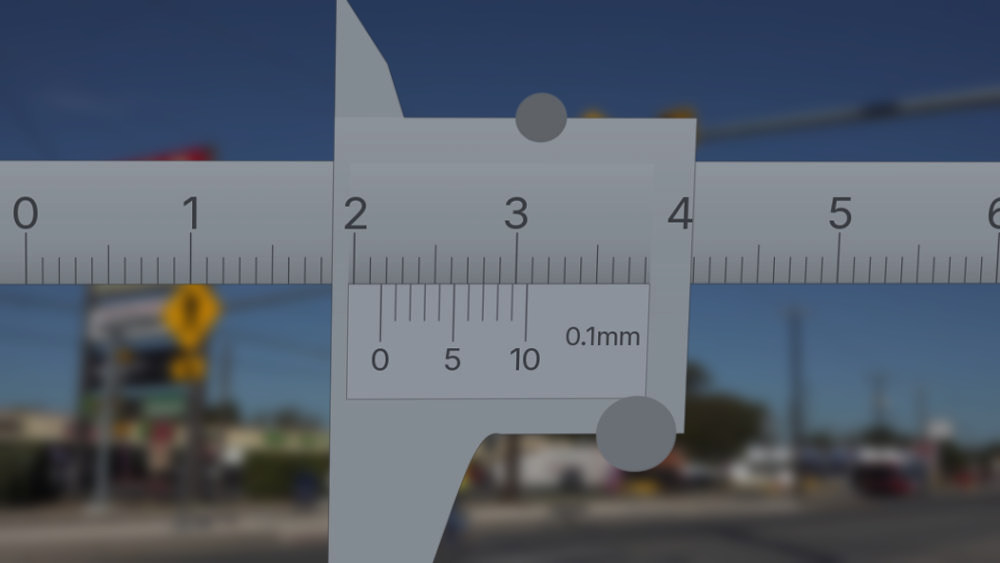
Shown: 21.7 mm
